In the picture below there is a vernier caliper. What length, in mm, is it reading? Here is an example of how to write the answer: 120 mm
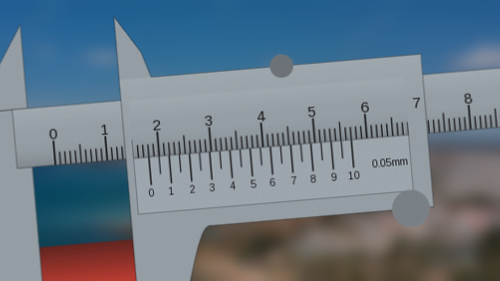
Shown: 18.0 mm
